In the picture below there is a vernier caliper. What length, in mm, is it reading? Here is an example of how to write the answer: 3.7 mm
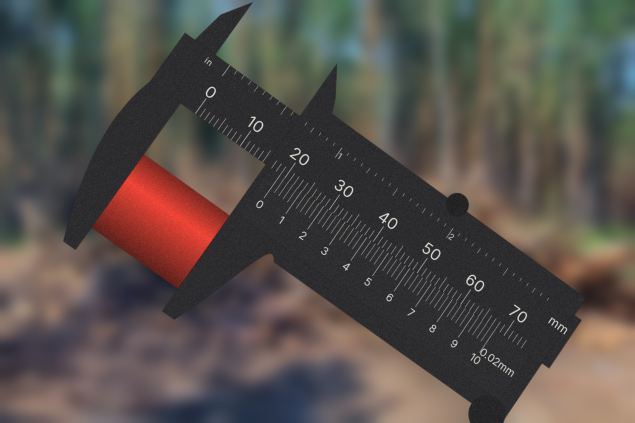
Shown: 19.0 mm
